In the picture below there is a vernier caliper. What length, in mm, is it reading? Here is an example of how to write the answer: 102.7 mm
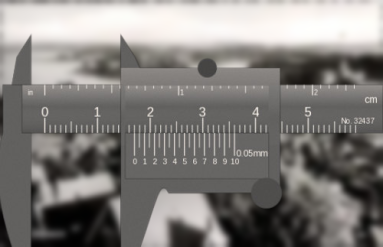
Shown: 17.0 mm
